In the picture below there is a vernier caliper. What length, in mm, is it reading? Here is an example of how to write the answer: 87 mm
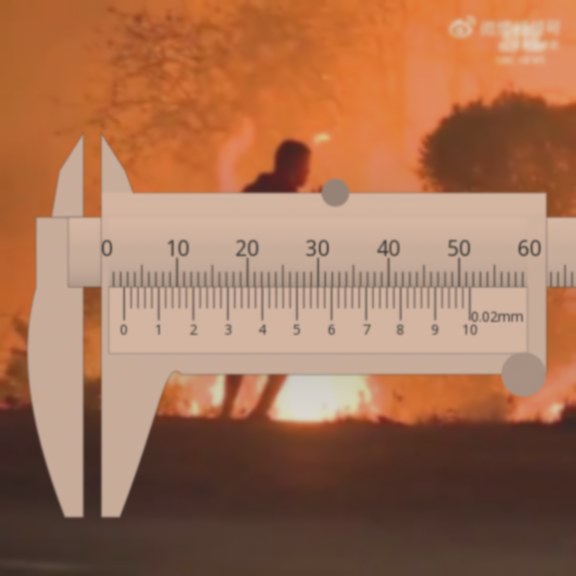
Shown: 2.5 mm
